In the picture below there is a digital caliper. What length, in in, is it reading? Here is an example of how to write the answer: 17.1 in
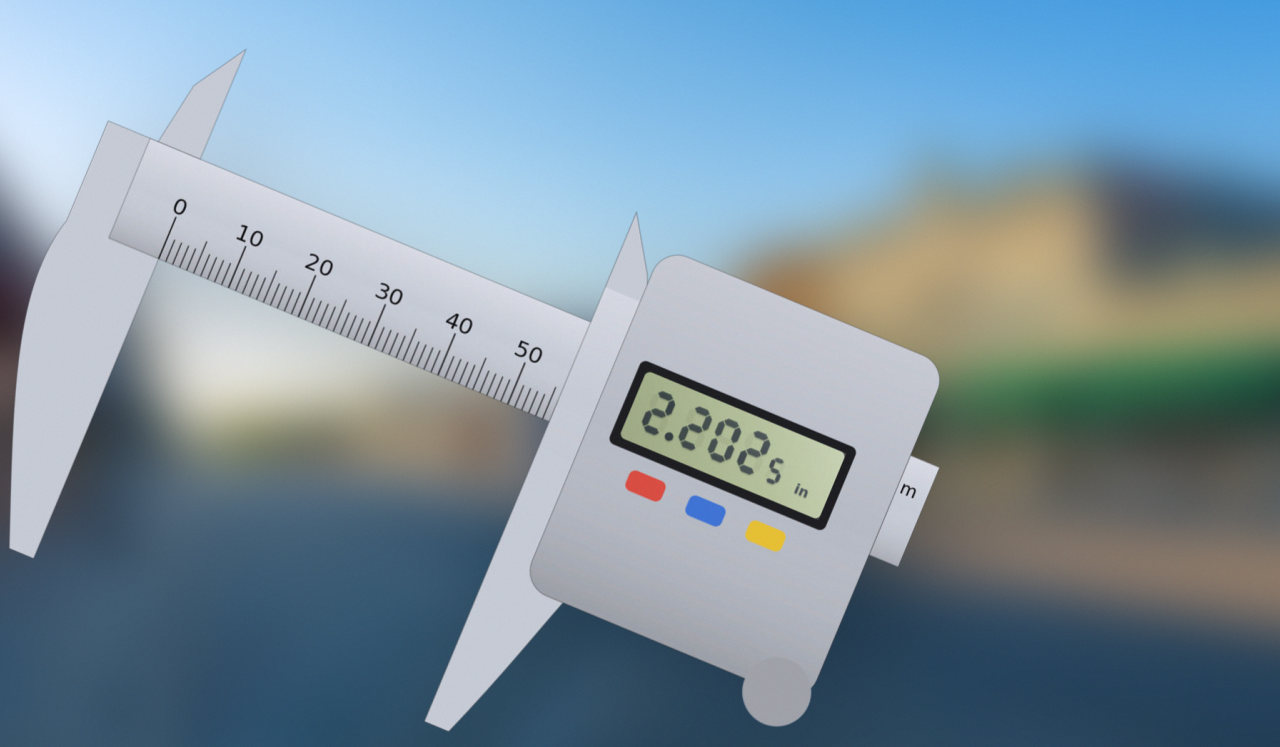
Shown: 2.2025 in
